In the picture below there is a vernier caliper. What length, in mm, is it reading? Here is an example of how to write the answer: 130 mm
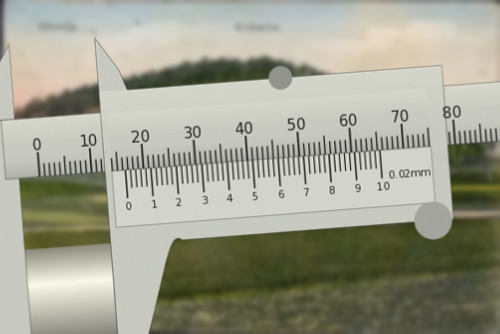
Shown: 16.5 mm
